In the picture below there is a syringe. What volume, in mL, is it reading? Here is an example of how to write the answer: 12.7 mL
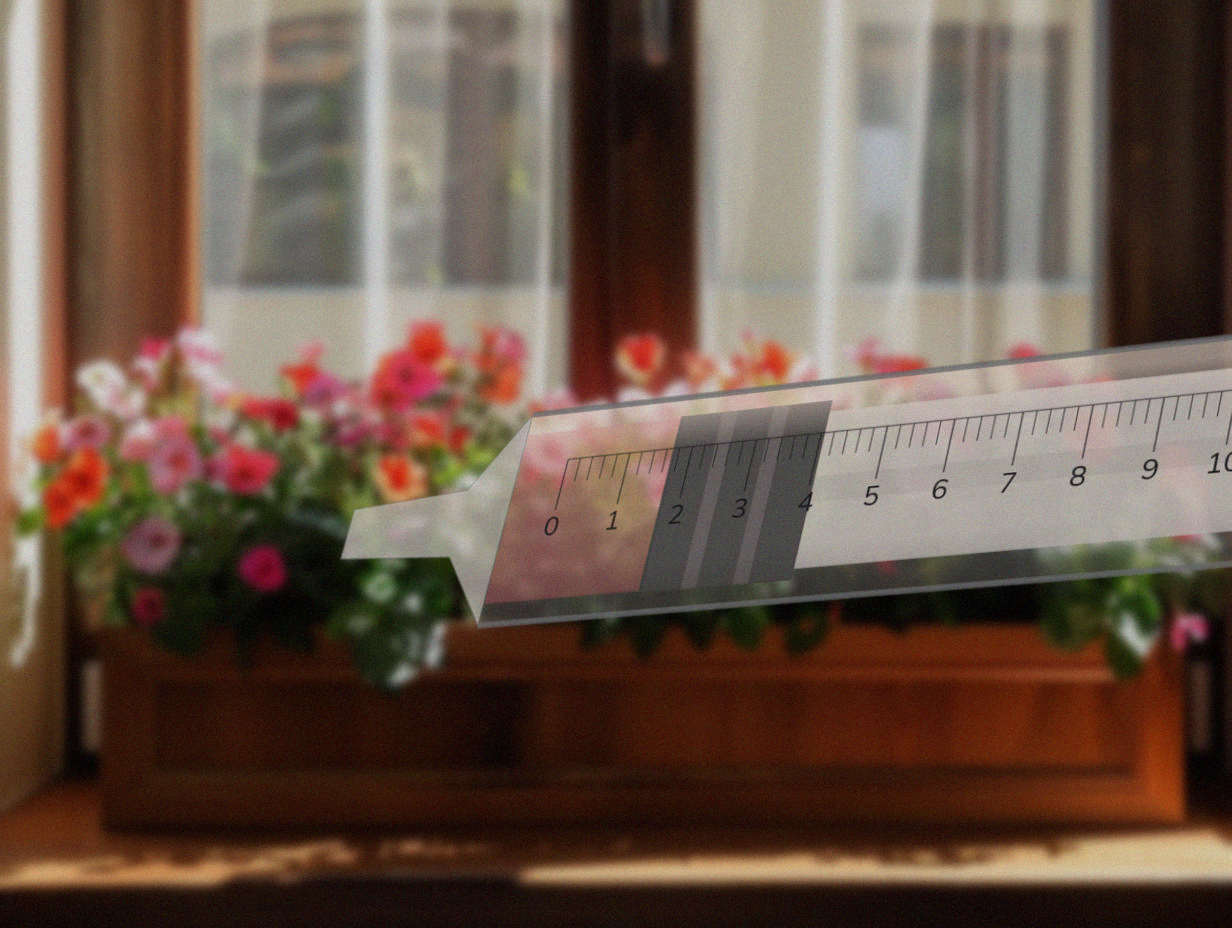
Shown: 1.7 mL
